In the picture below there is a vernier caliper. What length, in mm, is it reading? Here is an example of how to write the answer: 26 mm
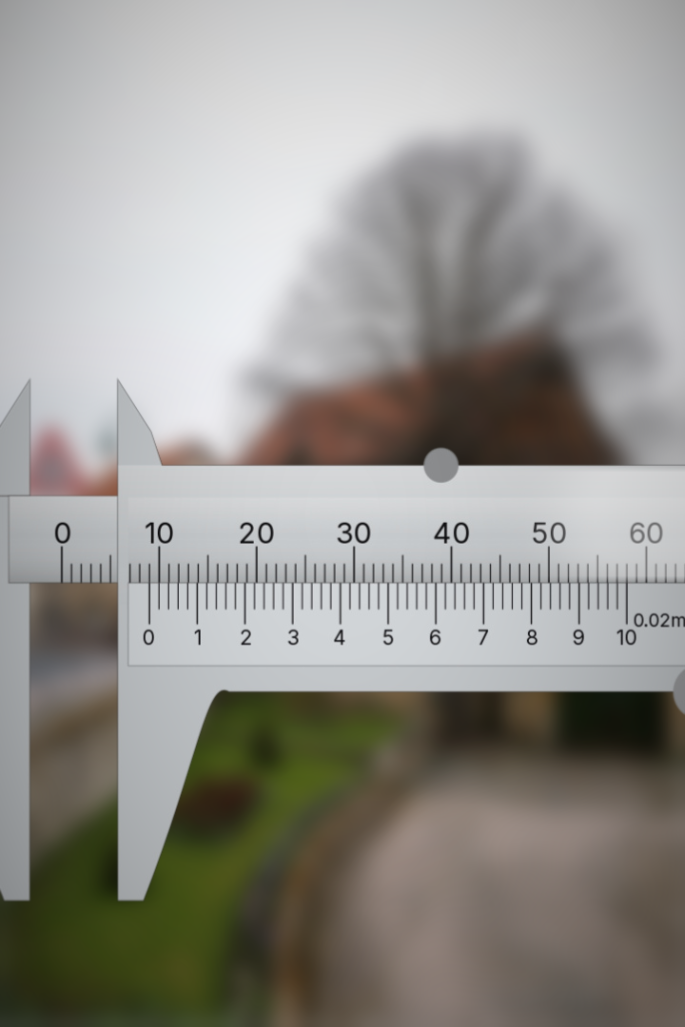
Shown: 9.0 mm
